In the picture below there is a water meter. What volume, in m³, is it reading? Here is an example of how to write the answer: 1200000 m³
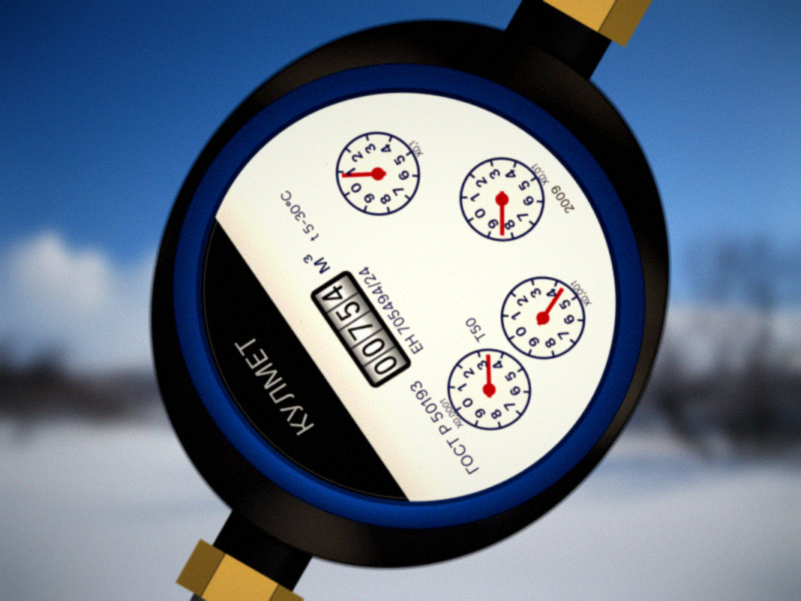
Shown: 754.0843 m³
